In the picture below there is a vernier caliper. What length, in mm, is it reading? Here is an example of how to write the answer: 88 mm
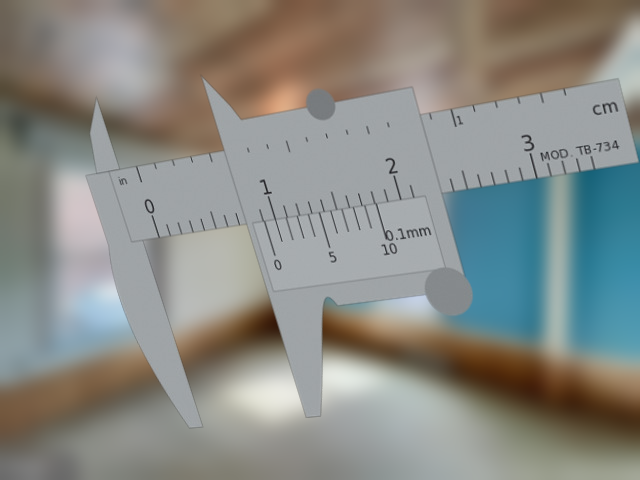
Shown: 9.1 mm
